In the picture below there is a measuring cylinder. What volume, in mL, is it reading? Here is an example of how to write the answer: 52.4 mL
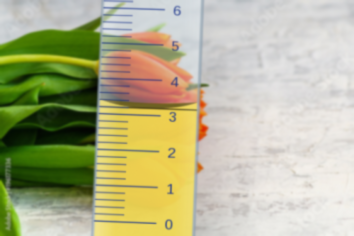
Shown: 3.2 mL
